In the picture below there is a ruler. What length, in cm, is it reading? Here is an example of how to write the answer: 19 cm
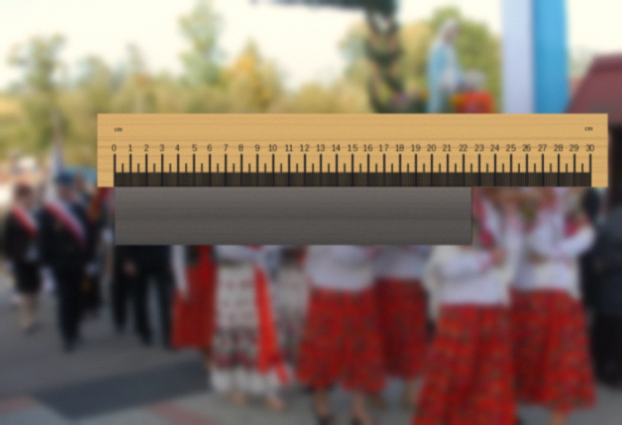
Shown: 22.5 cm
